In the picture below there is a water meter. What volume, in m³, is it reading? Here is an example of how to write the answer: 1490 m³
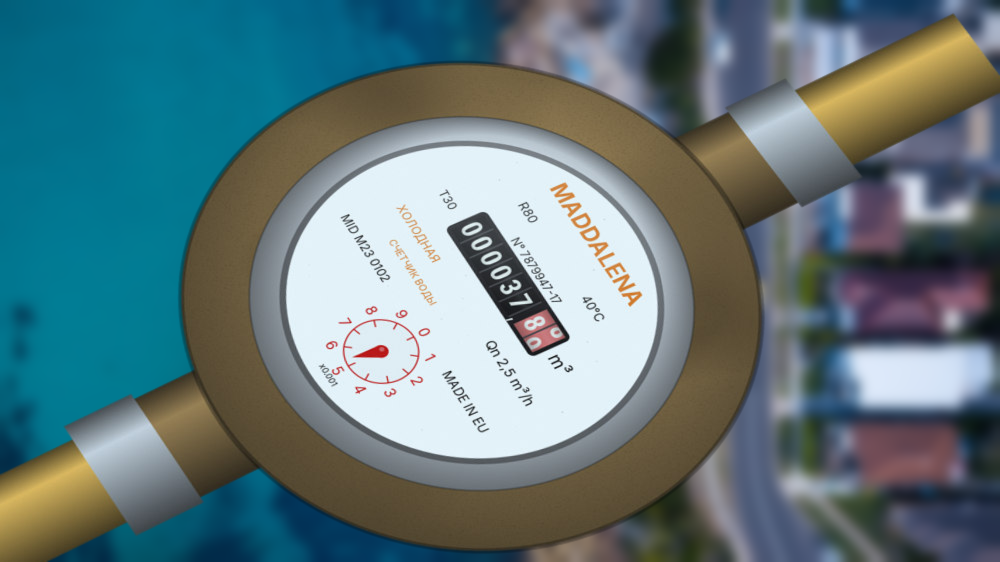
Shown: 37.885 m³
